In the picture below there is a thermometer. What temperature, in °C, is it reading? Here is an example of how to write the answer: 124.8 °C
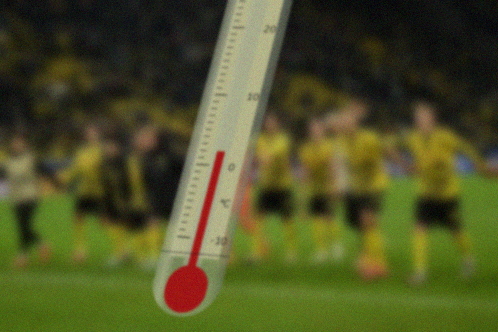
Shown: 2 °C
